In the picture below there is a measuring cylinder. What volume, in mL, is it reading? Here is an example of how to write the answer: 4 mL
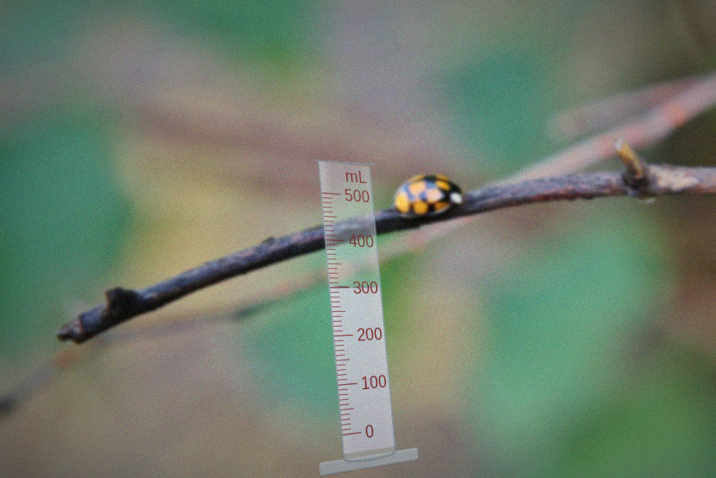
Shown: 300 mL
